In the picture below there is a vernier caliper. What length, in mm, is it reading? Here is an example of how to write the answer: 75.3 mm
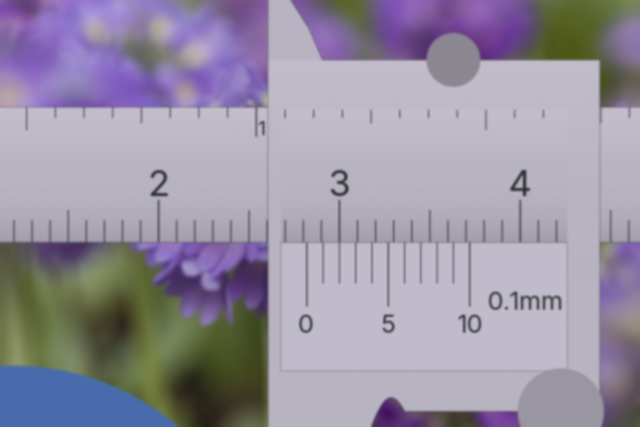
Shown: 28.2 mm
